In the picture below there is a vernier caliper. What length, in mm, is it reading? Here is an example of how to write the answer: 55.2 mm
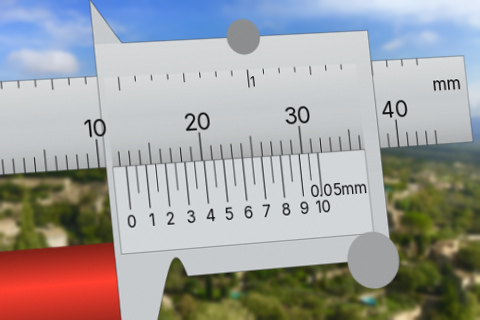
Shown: 12.6 mm
